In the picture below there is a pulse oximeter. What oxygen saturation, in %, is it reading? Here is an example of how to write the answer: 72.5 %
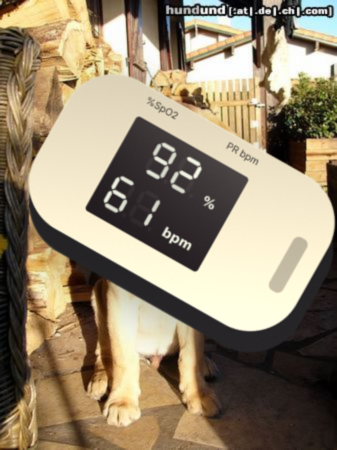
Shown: 92 %
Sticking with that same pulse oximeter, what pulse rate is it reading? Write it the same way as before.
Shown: 61 bpm
